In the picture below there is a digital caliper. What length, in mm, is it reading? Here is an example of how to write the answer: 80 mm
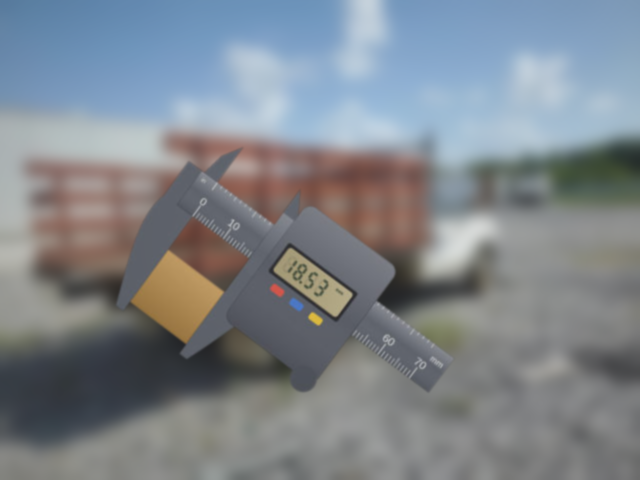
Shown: 18.53 mm
